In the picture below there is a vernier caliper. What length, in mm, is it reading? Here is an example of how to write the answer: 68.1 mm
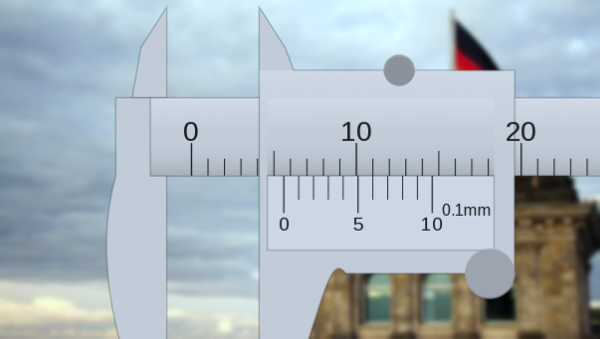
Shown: 5.6 mm
